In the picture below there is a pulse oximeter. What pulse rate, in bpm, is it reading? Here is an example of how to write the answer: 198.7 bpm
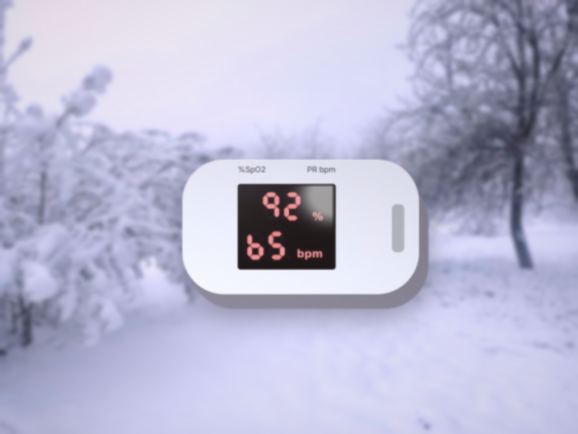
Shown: 65 bpm
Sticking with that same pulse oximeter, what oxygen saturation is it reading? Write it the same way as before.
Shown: 92 %
